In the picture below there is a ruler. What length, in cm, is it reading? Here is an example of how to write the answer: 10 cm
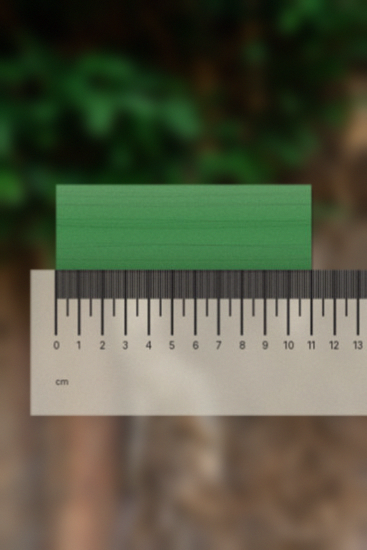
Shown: 11 cm
